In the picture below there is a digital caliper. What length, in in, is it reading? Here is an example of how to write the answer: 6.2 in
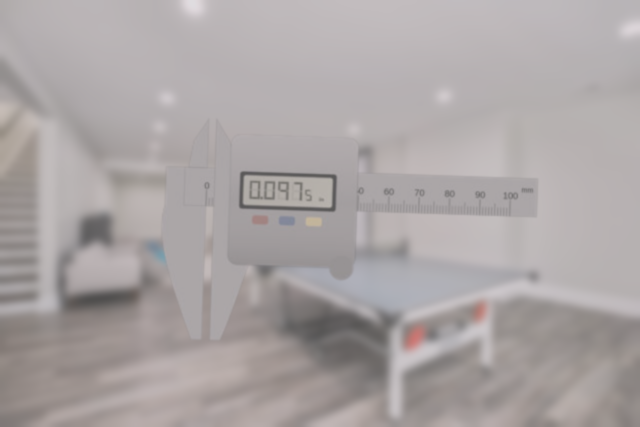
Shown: 0.0975 in
